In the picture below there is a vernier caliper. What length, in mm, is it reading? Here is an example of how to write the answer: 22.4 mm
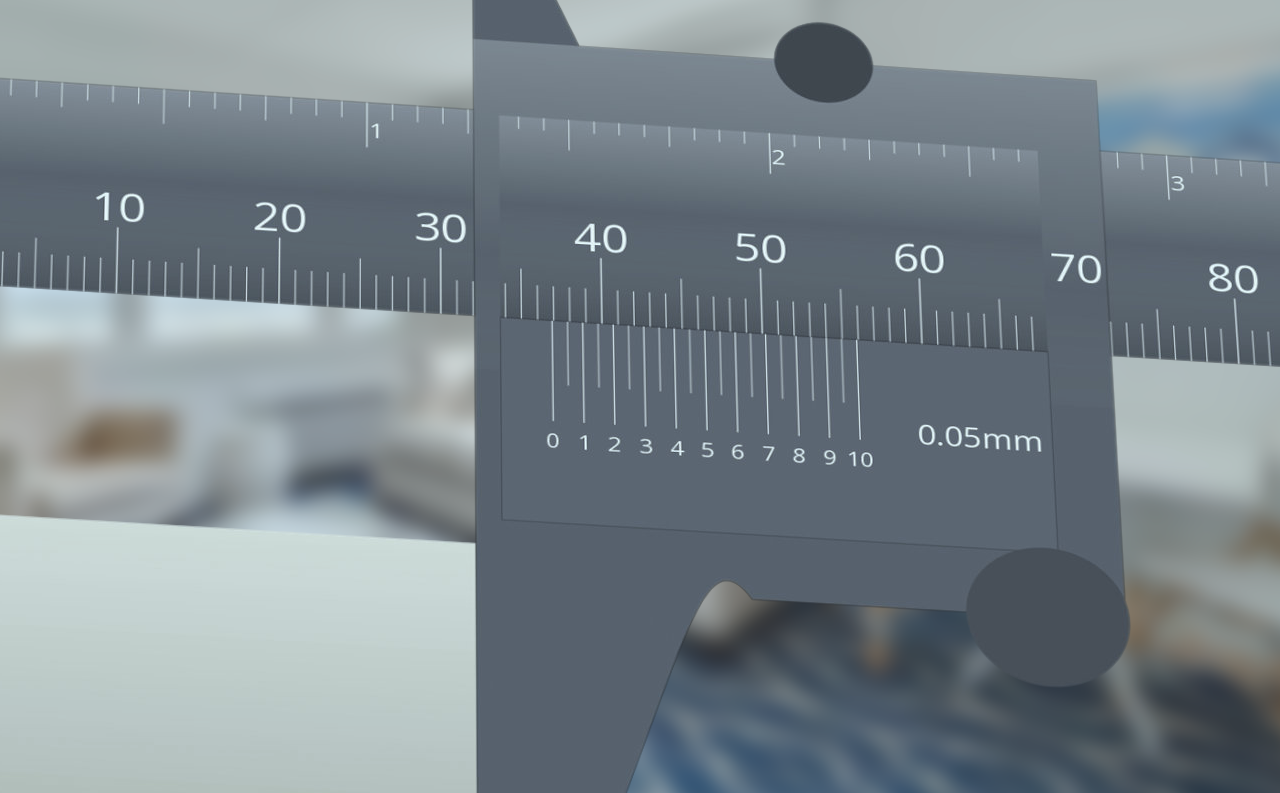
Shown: 36.9 mm
